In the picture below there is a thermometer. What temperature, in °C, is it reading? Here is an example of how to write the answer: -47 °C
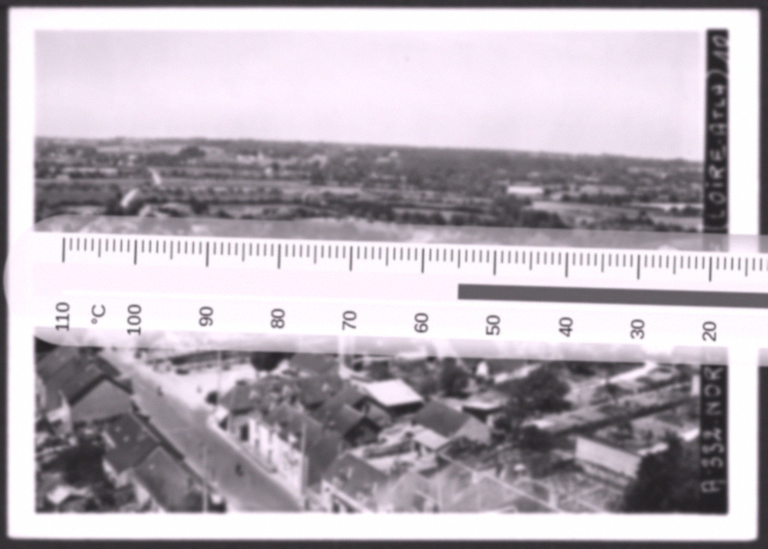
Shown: 55 °C
